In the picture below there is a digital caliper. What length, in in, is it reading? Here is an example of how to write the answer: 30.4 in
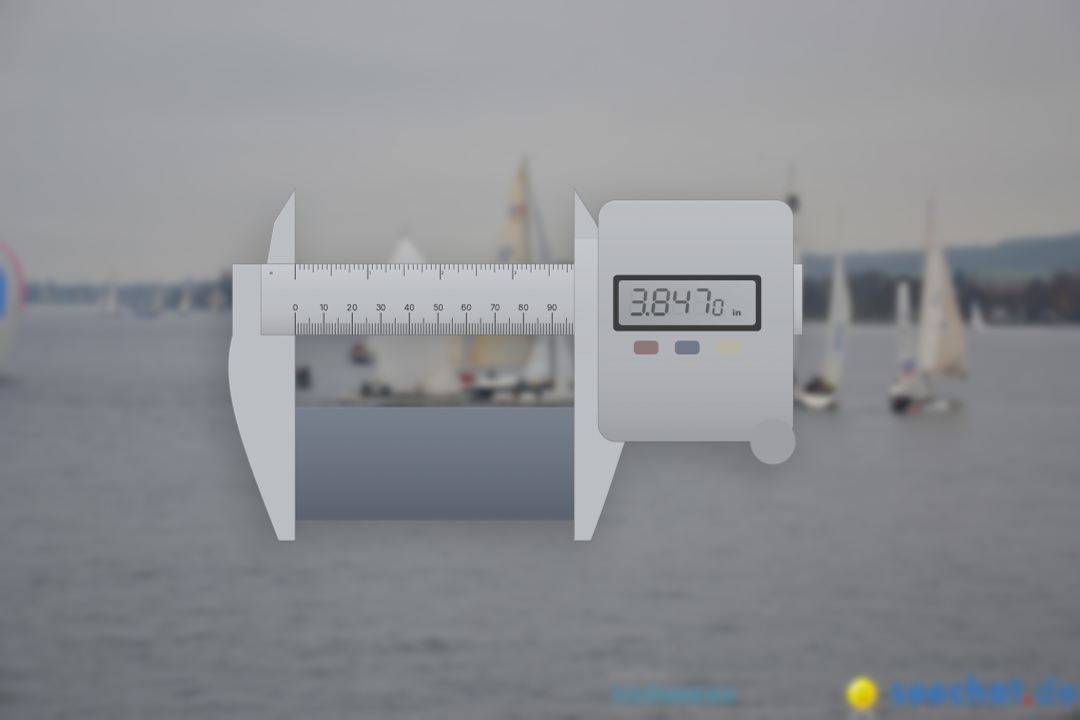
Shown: 3.8470 in
